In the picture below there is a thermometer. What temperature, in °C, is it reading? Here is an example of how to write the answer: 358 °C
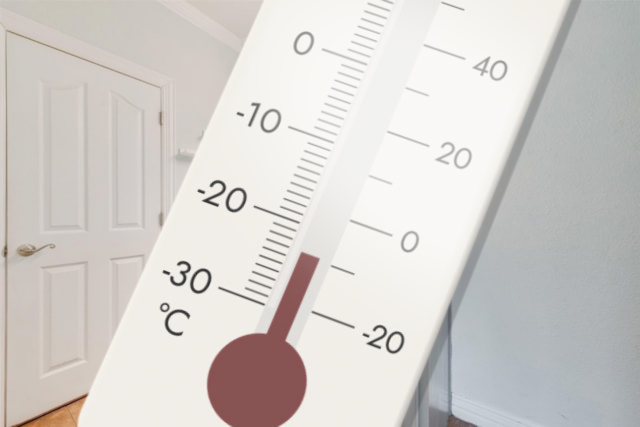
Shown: -23 °C
